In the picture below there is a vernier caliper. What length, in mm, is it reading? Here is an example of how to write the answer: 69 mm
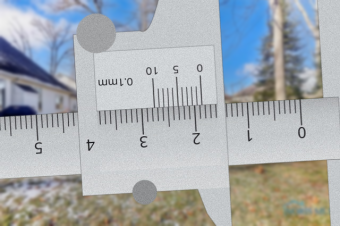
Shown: 18.6 mm
